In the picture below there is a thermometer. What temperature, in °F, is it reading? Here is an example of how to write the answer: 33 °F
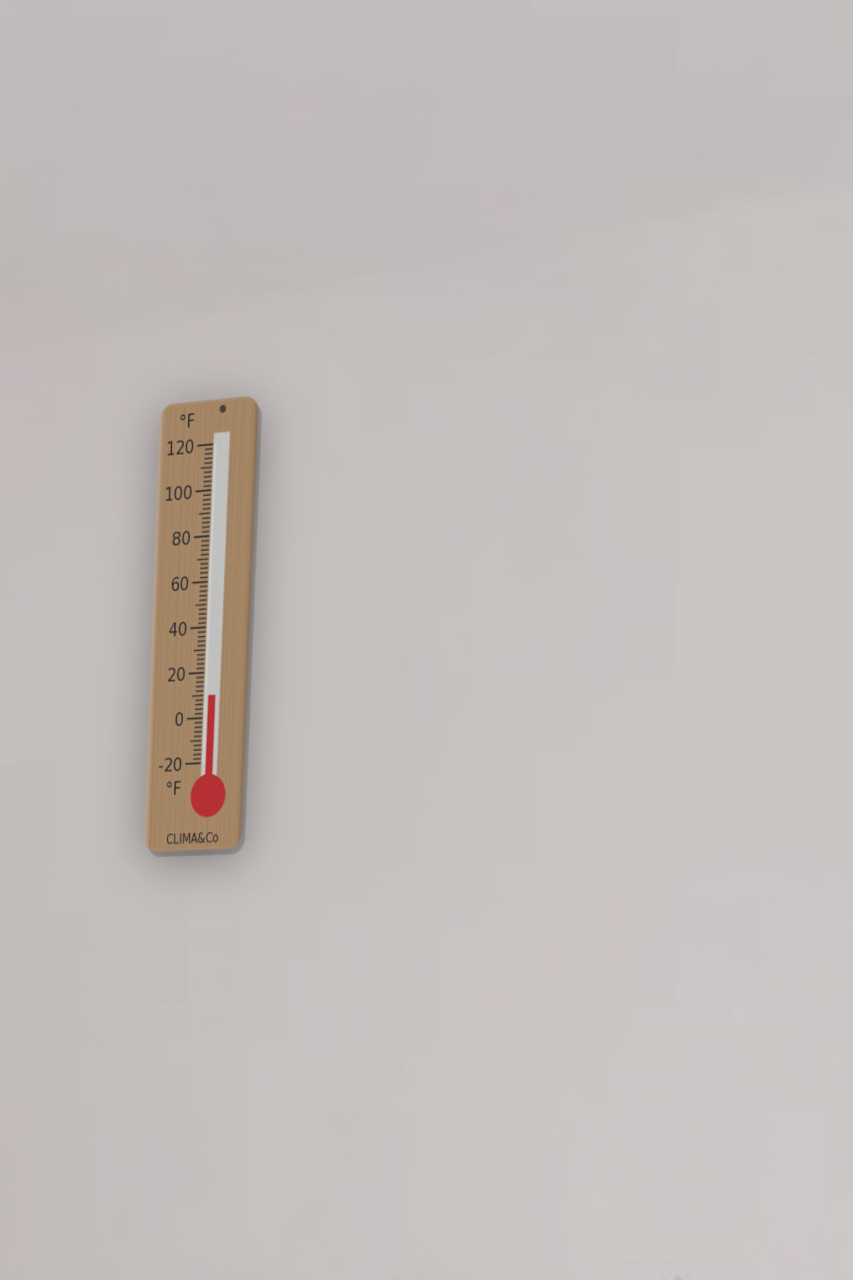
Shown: 10 °F
